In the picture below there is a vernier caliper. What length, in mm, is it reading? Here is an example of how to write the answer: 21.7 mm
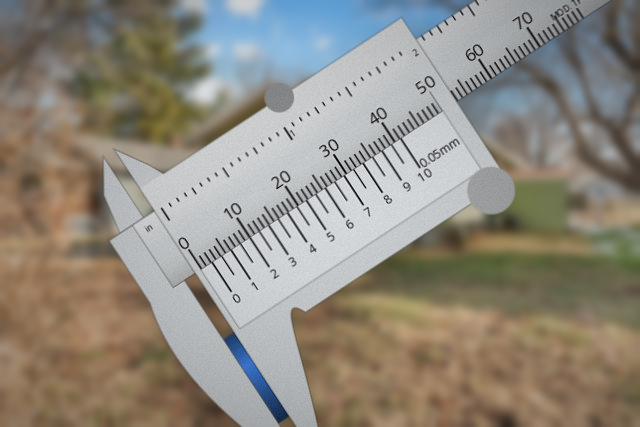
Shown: 2.2 mm
